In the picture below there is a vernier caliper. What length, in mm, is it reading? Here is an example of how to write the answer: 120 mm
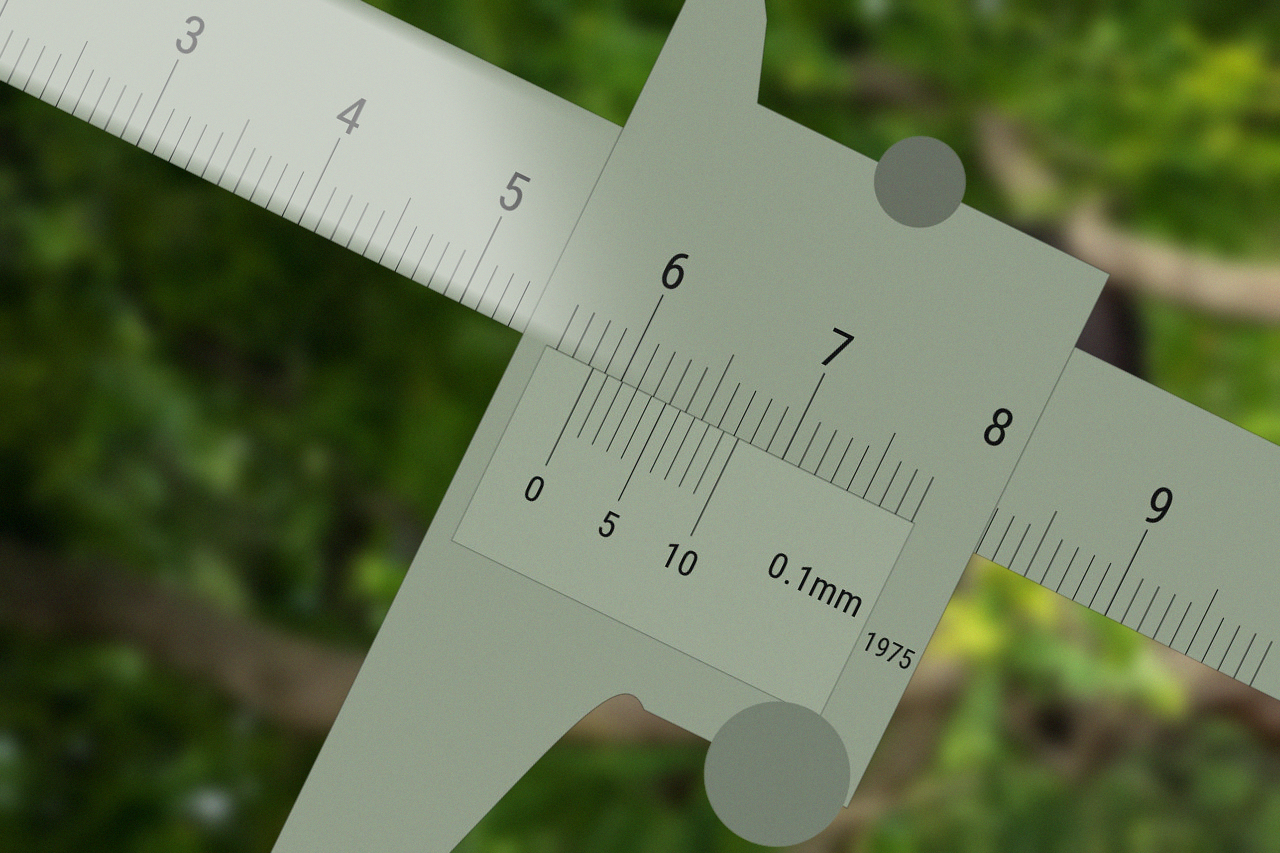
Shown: 58.3 mm
